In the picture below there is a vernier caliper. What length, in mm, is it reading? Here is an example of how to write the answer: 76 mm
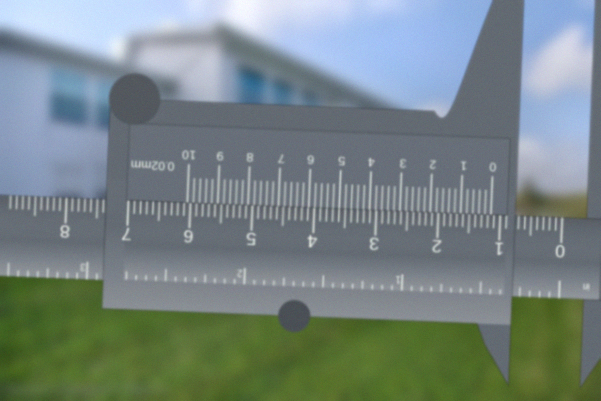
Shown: 11.5 mm
